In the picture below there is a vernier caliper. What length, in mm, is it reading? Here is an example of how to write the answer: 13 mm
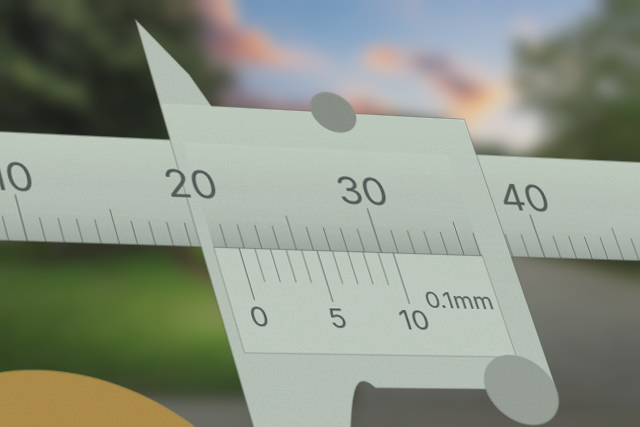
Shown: 21.7 mm
